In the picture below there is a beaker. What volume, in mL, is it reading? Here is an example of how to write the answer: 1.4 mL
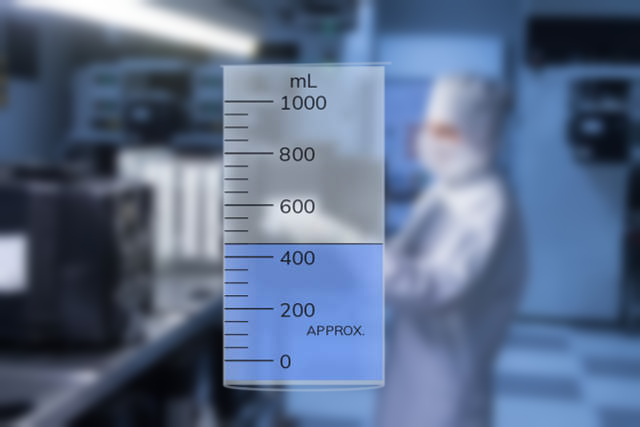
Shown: 450 mL
